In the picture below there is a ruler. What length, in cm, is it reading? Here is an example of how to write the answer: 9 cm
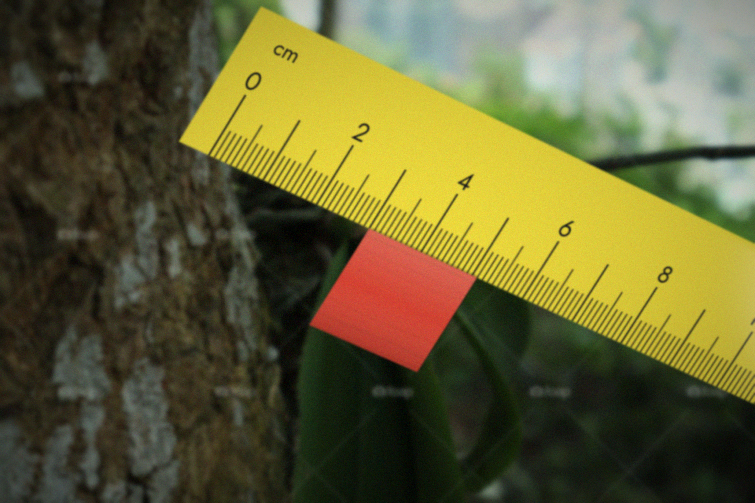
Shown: 2.1 cm
